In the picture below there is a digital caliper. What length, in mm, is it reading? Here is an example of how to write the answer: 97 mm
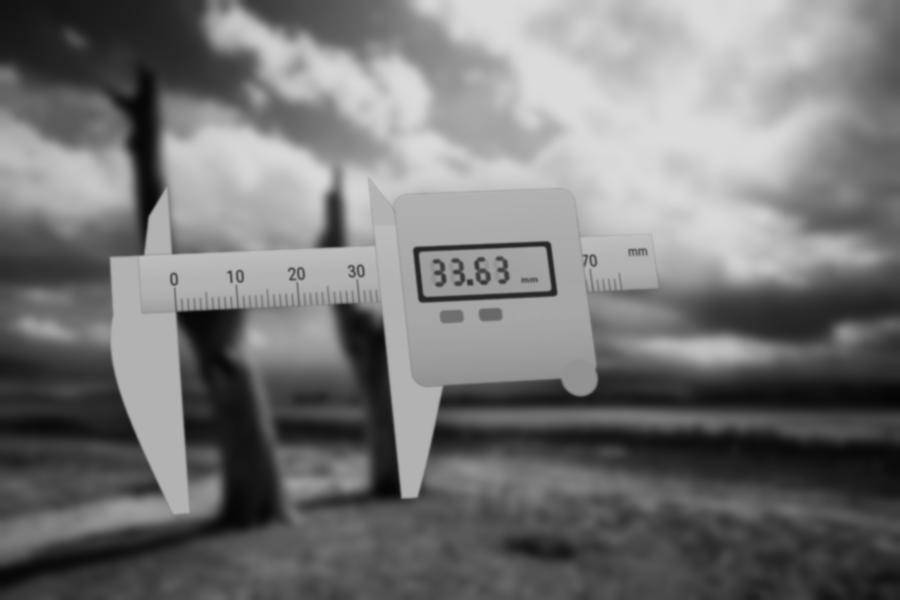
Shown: 33.63 mm
